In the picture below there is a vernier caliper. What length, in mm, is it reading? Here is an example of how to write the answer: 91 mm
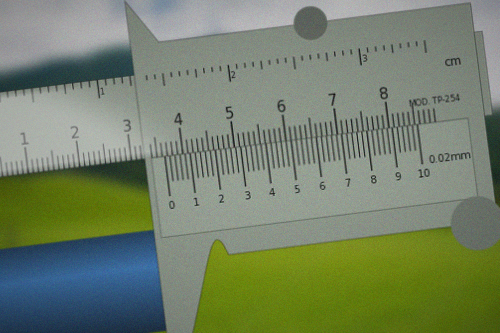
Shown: 36.5 mm
